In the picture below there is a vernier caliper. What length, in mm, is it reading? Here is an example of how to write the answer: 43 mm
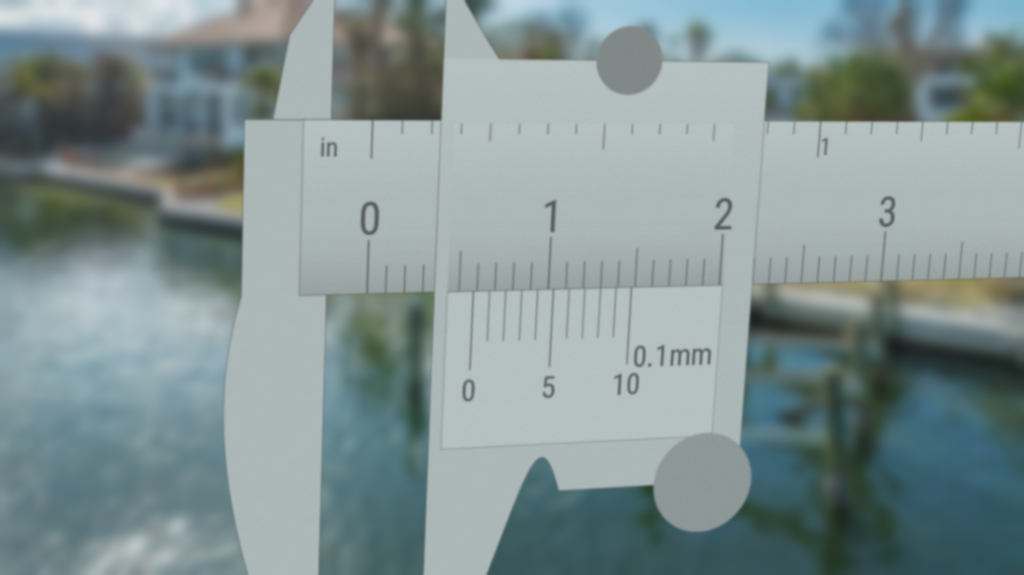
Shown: 5.8 mm
